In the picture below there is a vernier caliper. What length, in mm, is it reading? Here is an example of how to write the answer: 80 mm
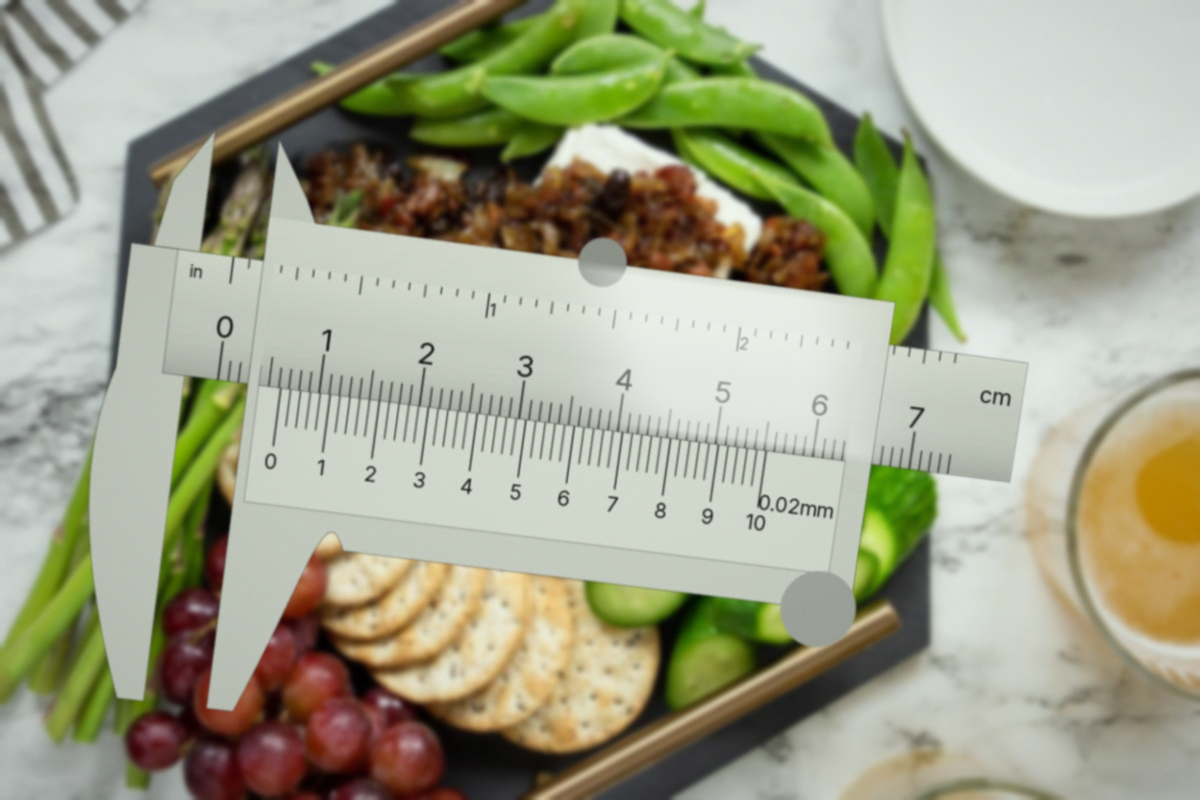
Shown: 6.2 mm
